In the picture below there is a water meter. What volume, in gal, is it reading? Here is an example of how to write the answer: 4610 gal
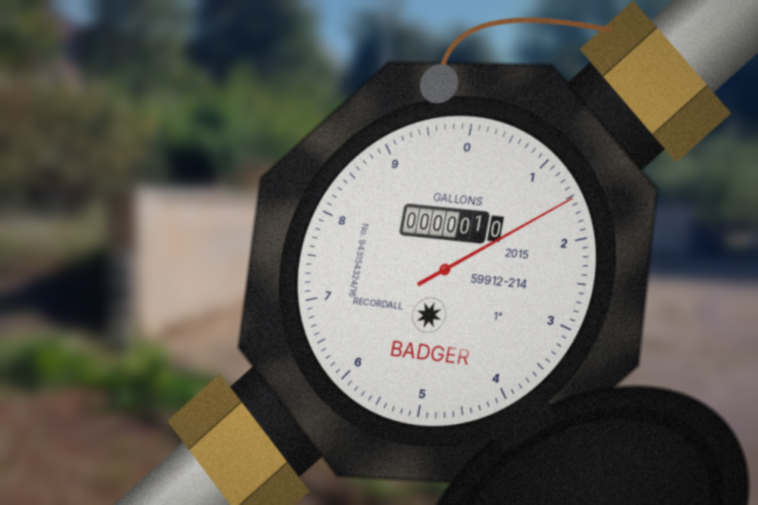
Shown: 11.5 gal
